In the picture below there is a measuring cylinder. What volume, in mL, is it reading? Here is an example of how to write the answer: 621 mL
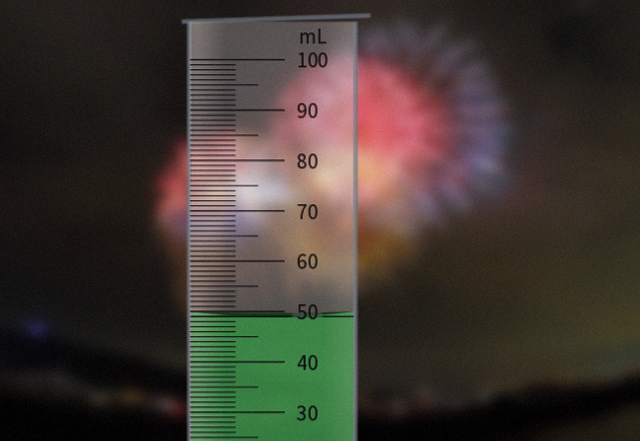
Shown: 49 mL
